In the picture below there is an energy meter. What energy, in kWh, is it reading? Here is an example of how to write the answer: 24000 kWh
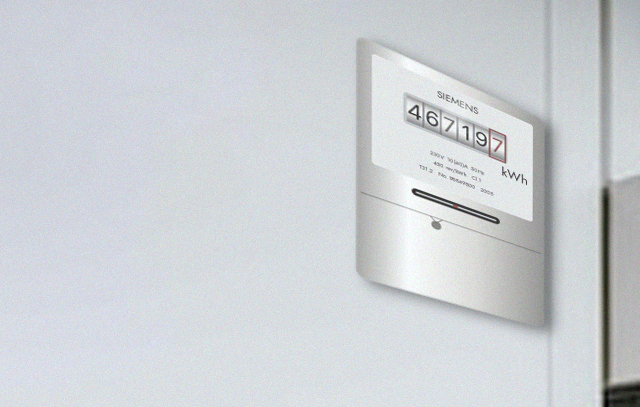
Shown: 46719.7 kWh
